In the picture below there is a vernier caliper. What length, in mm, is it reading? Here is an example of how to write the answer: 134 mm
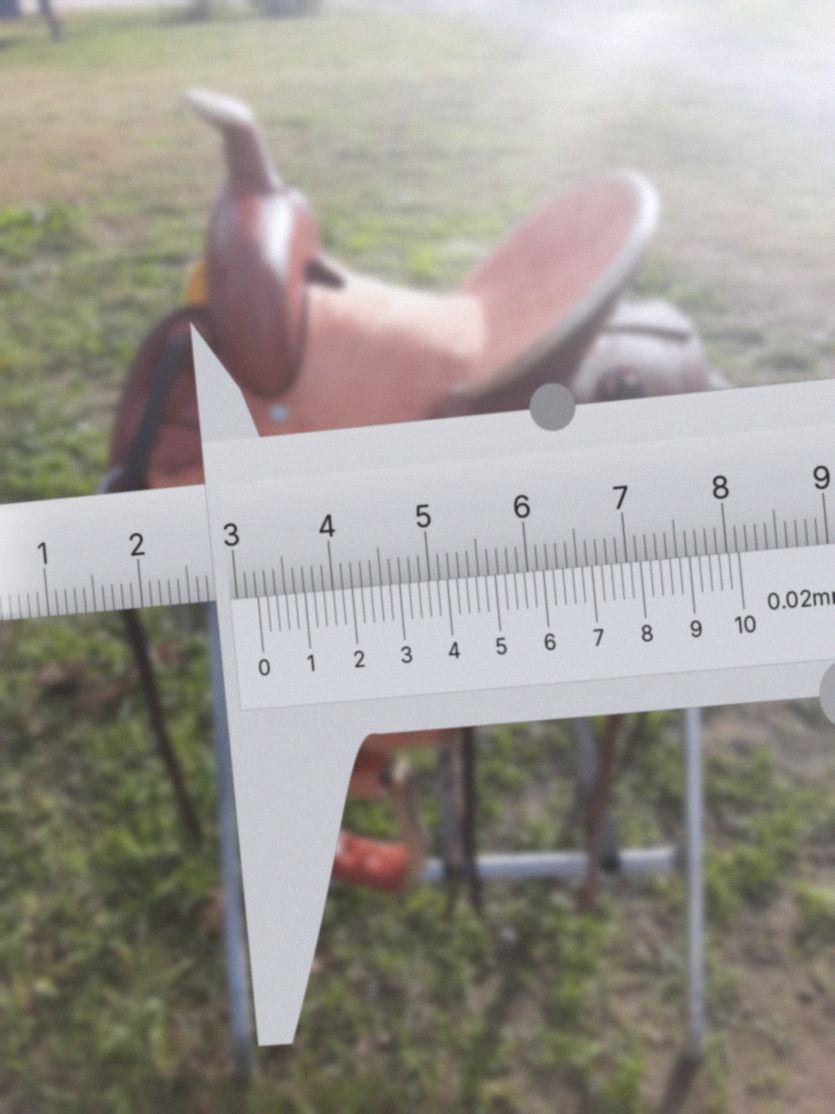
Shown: 32.2 mm
